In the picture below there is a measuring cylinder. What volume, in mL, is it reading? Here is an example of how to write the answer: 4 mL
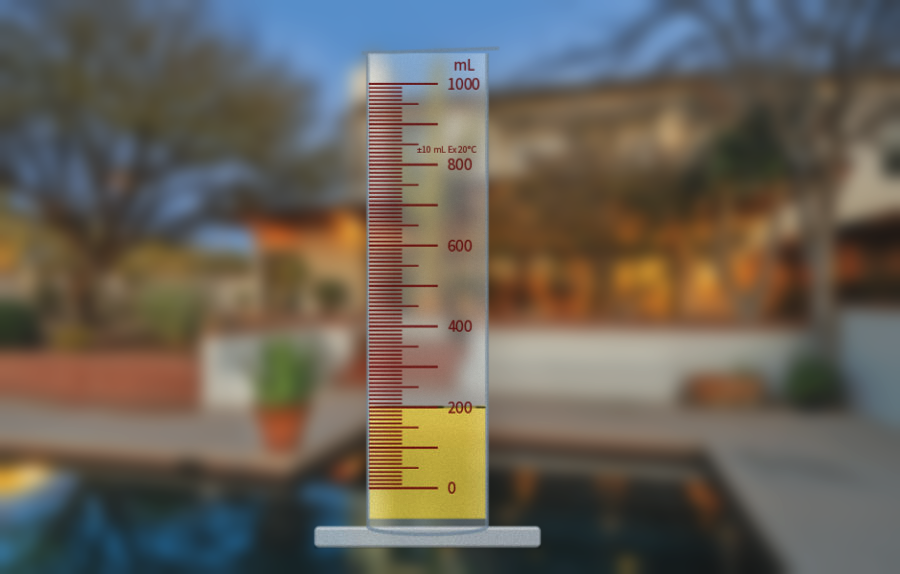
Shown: 200 mL
